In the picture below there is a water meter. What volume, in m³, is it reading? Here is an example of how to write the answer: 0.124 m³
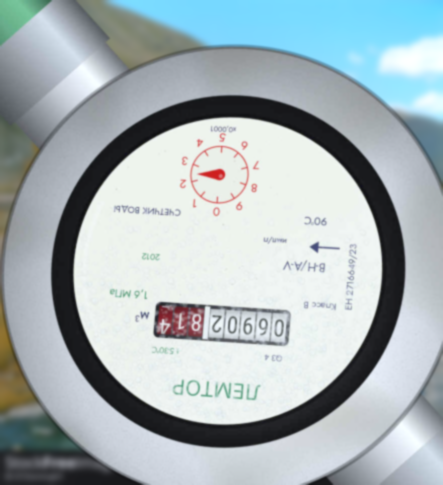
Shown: 6902.8142 m³
